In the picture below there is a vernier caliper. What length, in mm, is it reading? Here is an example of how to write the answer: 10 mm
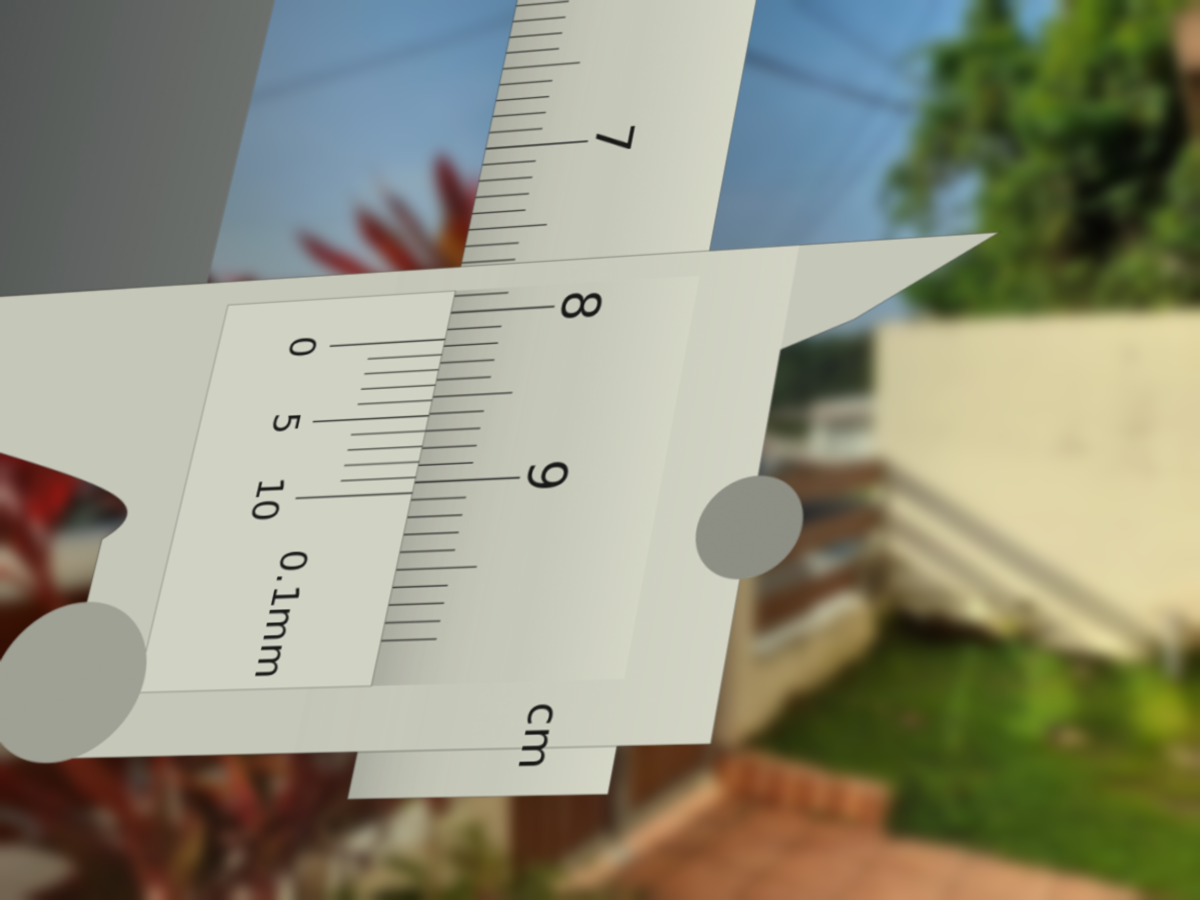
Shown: 81.6 mm
